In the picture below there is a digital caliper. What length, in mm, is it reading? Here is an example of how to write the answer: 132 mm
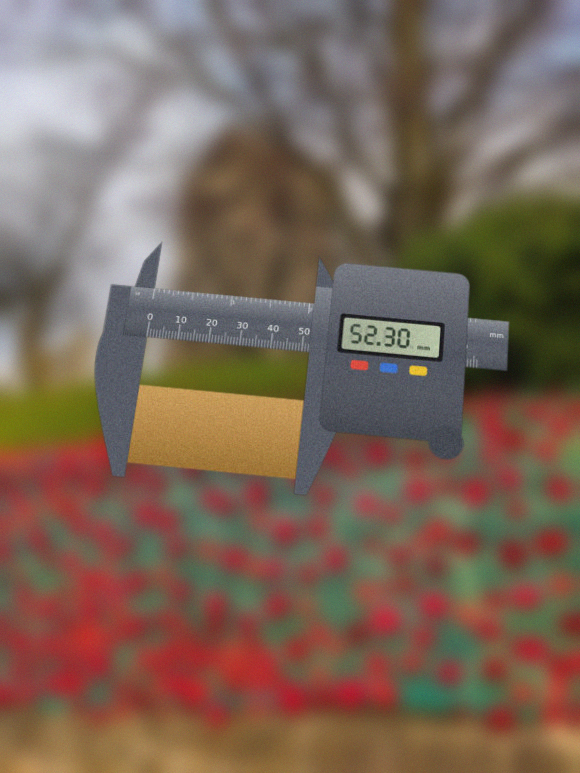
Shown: 52.30 mm
